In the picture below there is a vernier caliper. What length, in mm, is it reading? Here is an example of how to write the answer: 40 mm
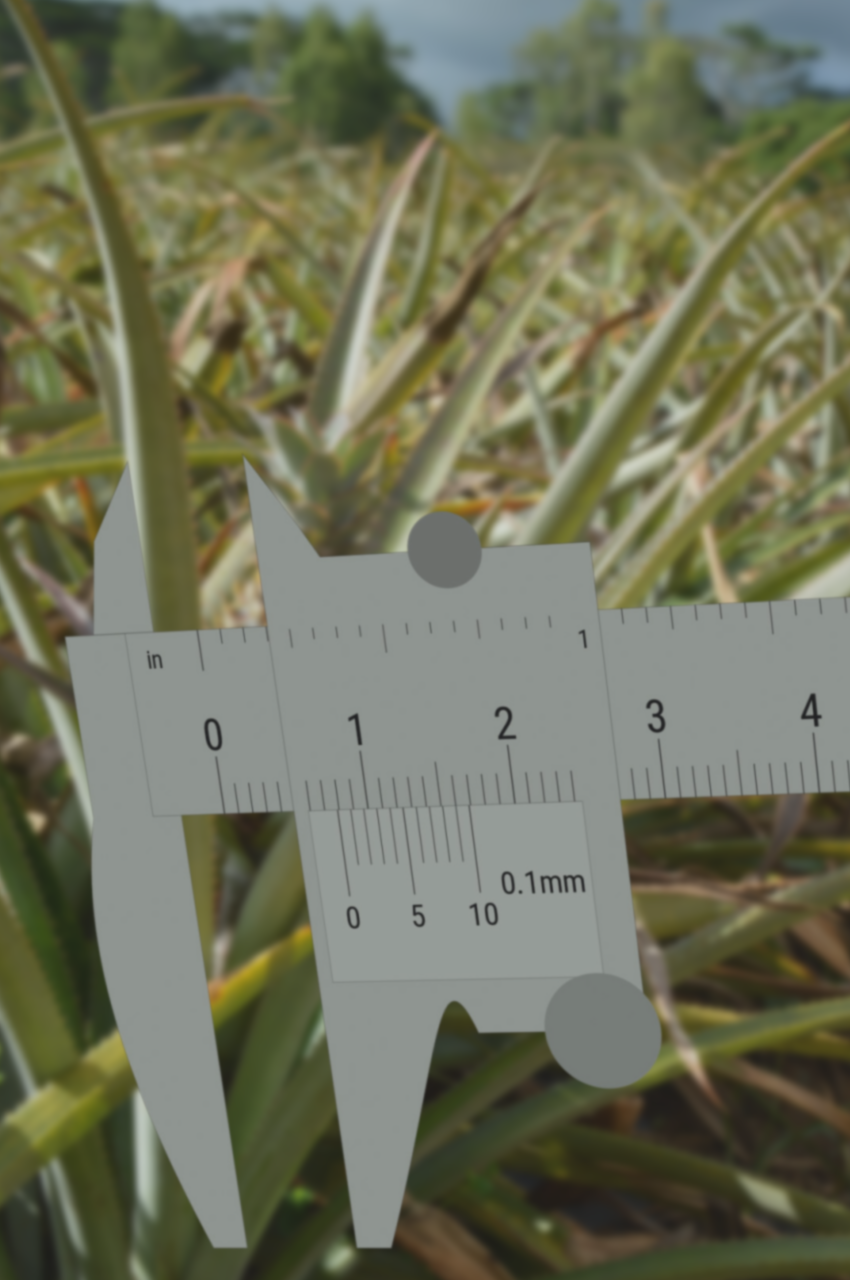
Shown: 7.9 mm
